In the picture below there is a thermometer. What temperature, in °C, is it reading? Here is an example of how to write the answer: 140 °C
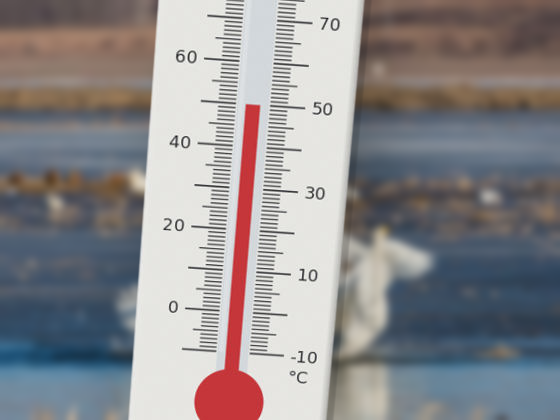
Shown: 50 °C
